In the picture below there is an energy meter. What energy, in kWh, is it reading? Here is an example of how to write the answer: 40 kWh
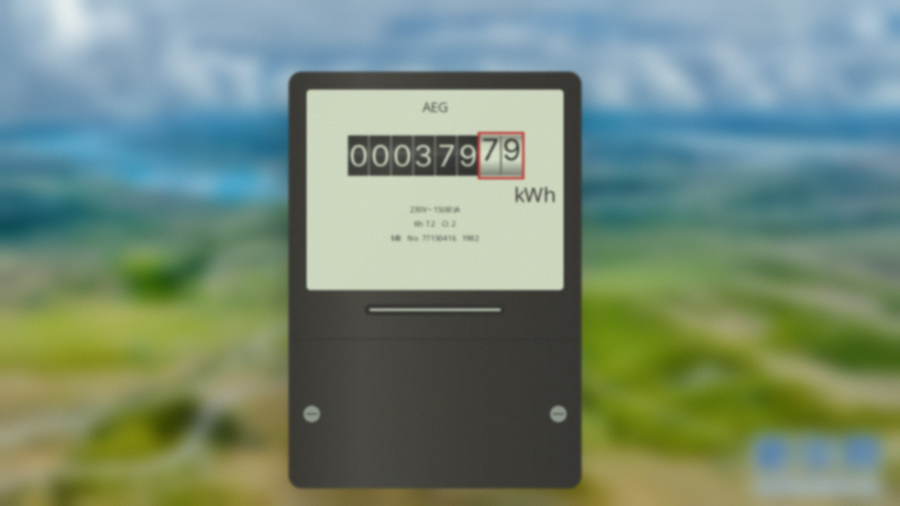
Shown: 379.79 kWh
